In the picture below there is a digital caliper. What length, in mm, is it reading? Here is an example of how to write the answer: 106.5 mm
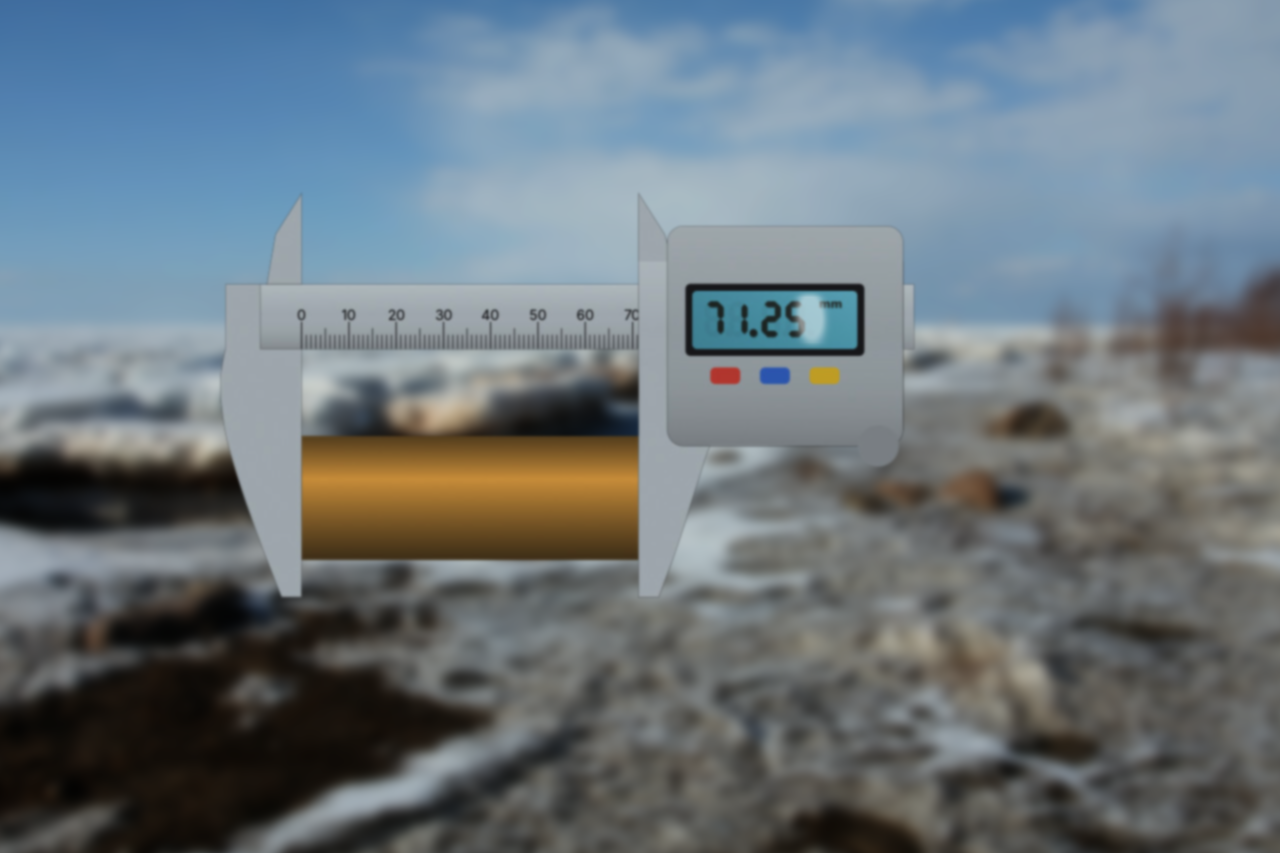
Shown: 71.25 mm
